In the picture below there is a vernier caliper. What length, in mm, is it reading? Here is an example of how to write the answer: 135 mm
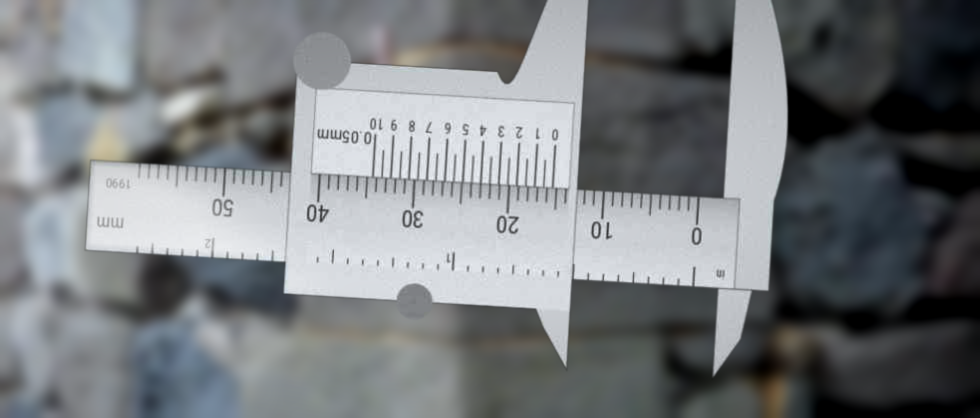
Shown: 15.4 mm
